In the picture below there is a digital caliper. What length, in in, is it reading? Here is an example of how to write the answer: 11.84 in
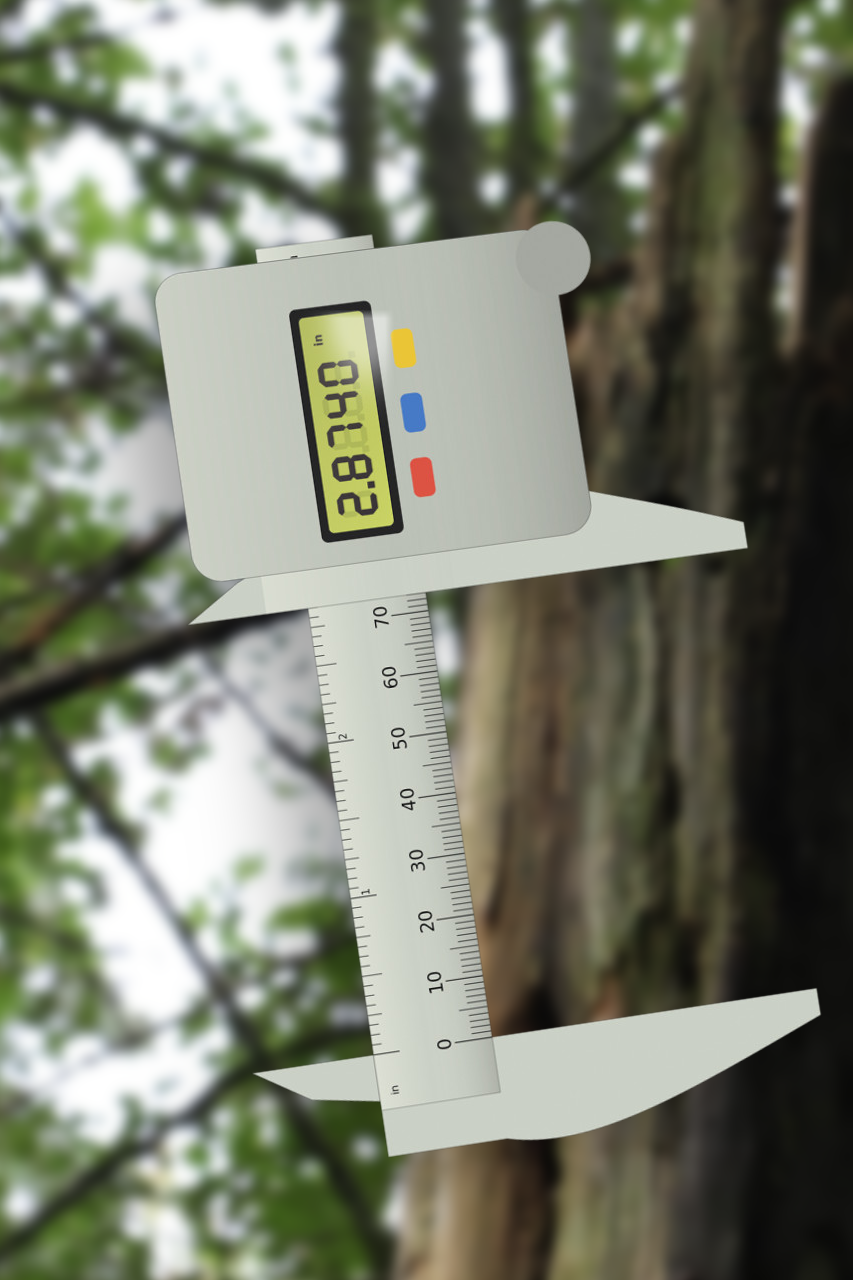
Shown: 2.8740 in
